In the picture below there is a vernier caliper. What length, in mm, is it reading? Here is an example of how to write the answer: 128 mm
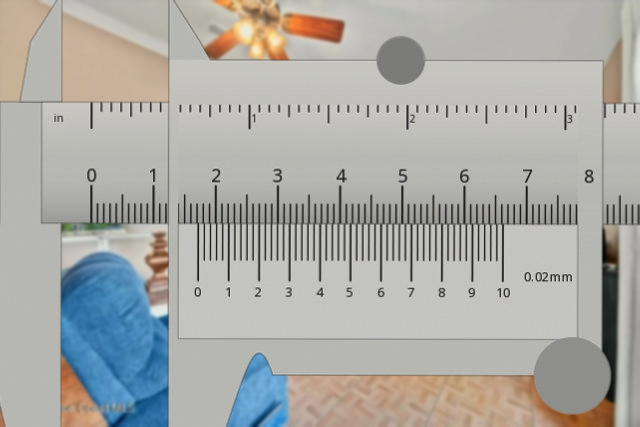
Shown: 17.2 mm
